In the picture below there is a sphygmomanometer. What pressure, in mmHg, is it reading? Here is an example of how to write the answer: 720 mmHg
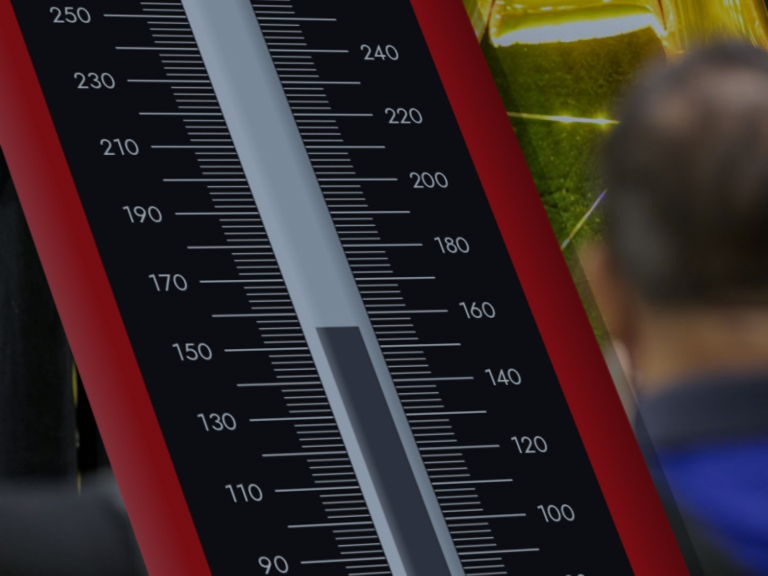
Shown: 156 mmHg
